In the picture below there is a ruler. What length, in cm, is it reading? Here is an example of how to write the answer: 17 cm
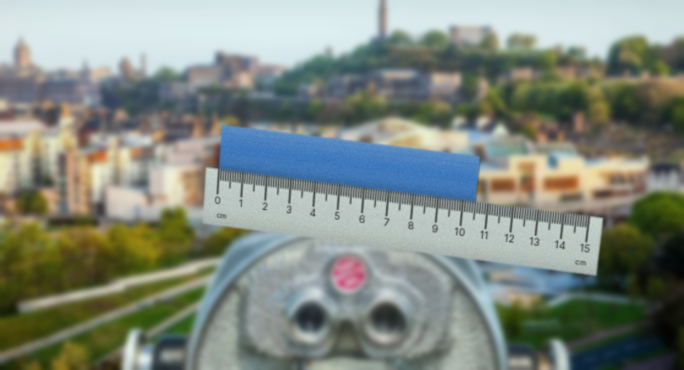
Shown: 10.5 cm
